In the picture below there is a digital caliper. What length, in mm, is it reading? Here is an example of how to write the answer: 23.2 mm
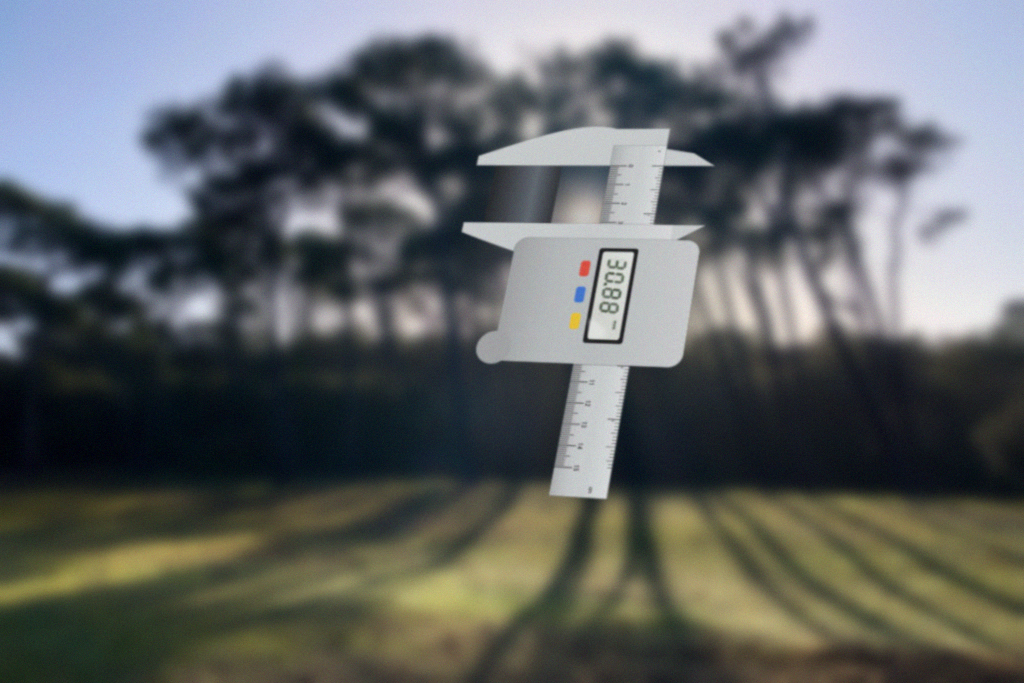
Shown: 30.88 mm
